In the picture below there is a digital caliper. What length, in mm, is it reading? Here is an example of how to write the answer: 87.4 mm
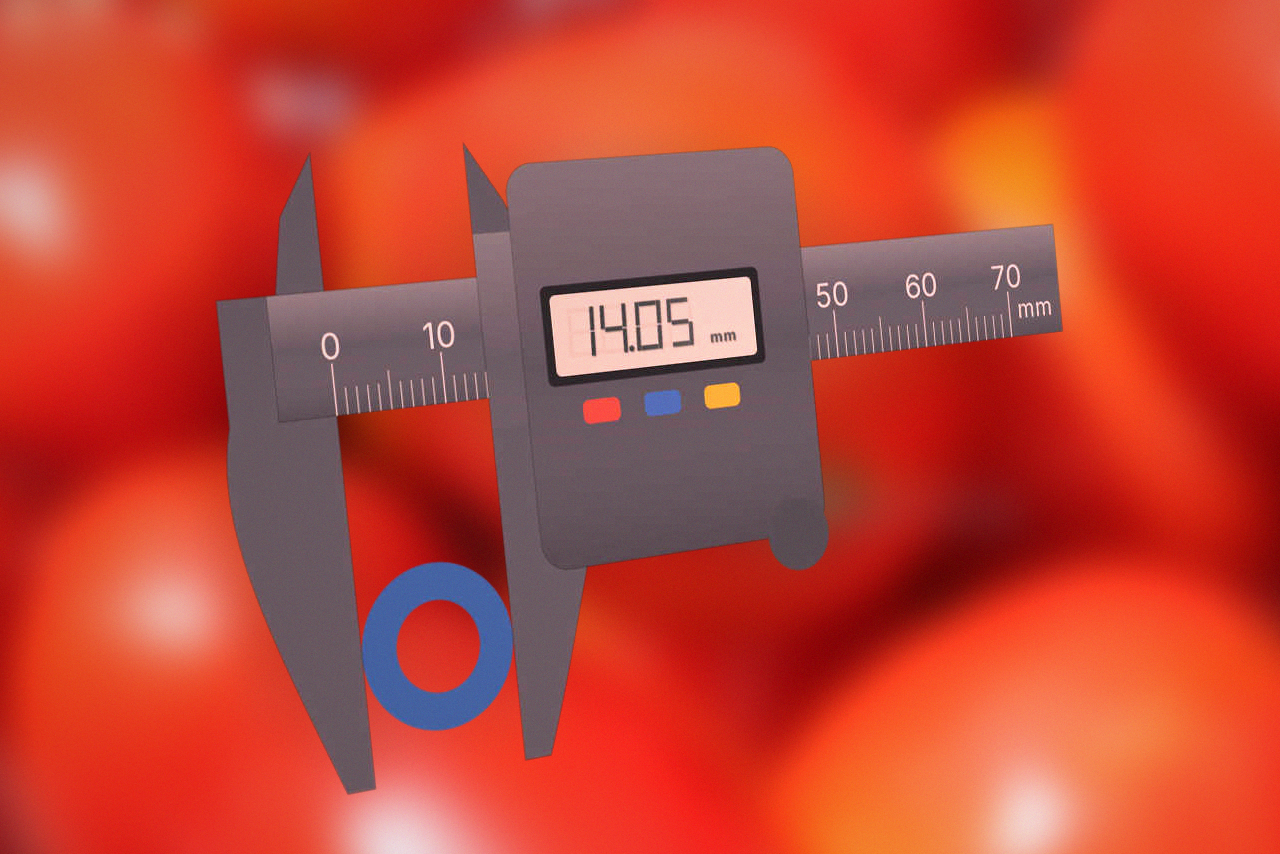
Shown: 14.05 mm
